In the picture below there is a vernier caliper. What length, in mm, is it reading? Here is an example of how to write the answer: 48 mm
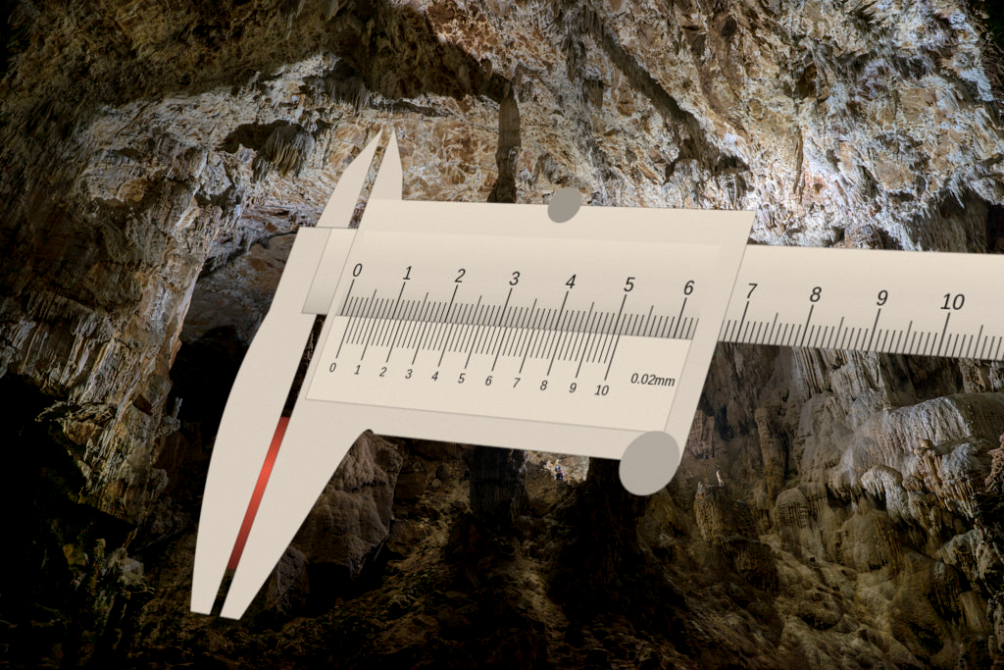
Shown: 2.0 mm
